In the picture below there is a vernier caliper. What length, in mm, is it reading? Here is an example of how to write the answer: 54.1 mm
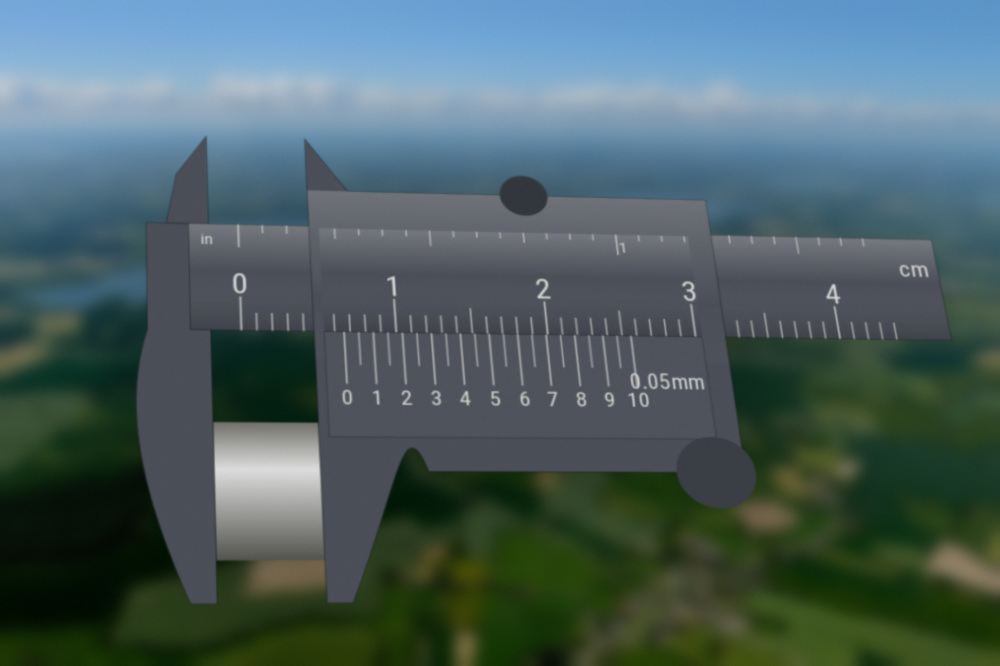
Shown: 6.6 mm
